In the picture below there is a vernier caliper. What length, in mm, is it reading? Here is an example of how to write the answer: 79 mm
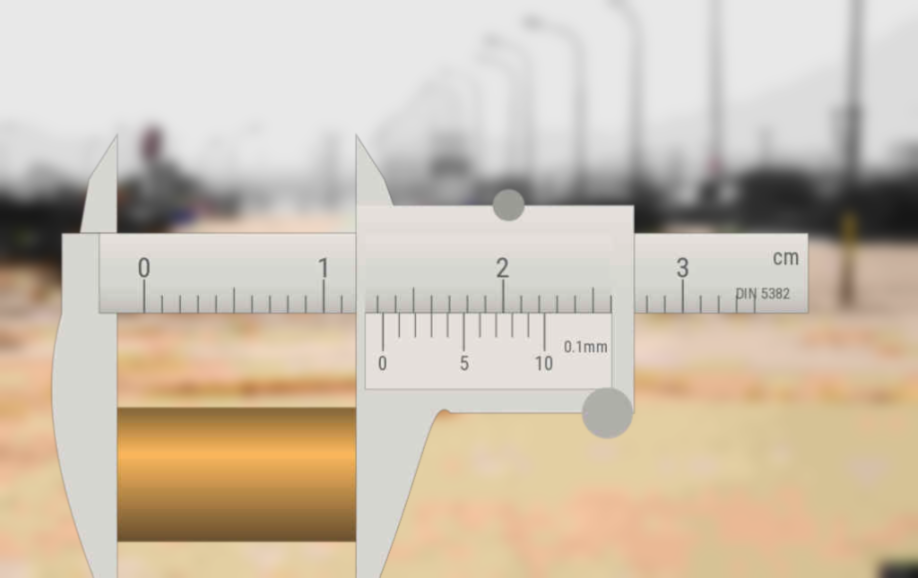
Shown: 13.3 mm
